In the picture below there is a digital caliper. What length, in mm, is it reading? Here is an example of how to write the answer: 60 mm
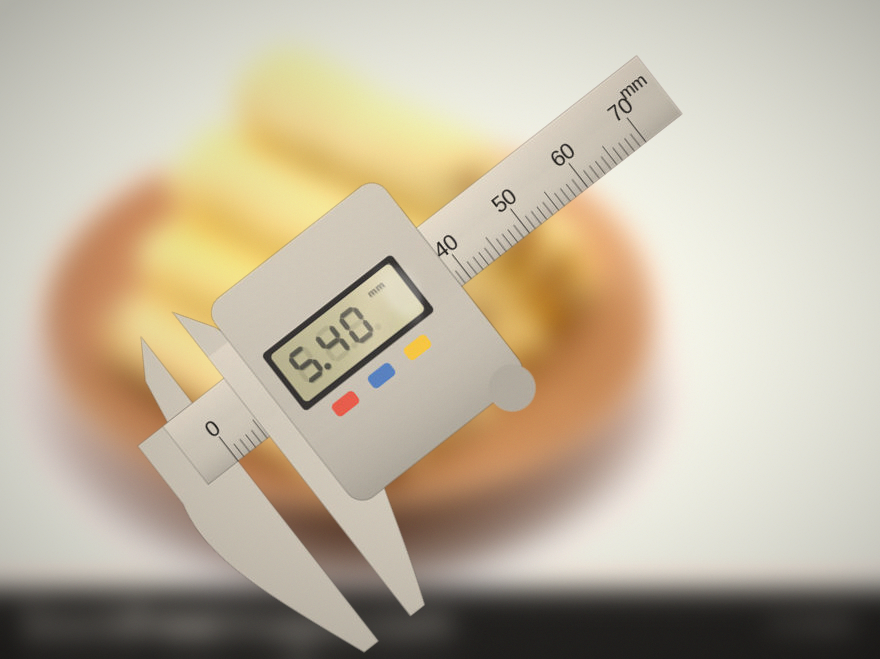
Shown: 5.40 mm
